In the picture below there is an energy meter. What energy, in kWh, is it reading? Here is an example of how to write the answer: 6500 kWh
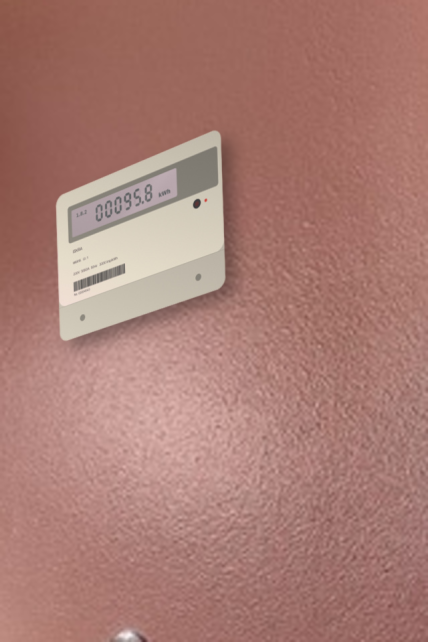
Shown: 95.8 kWh
